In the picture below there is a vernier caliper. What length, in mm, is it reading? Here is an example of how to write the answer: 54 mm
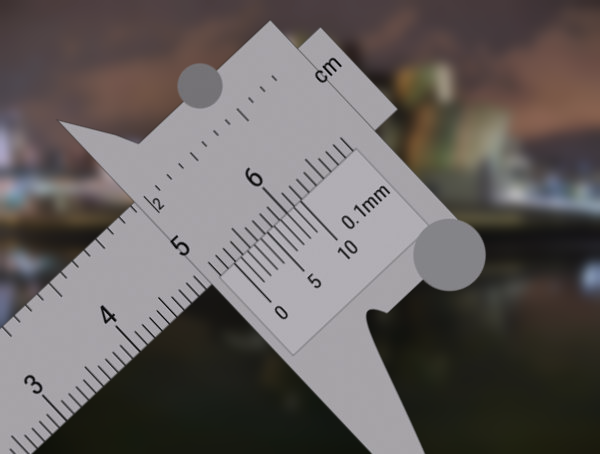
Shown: 52.8 mm
